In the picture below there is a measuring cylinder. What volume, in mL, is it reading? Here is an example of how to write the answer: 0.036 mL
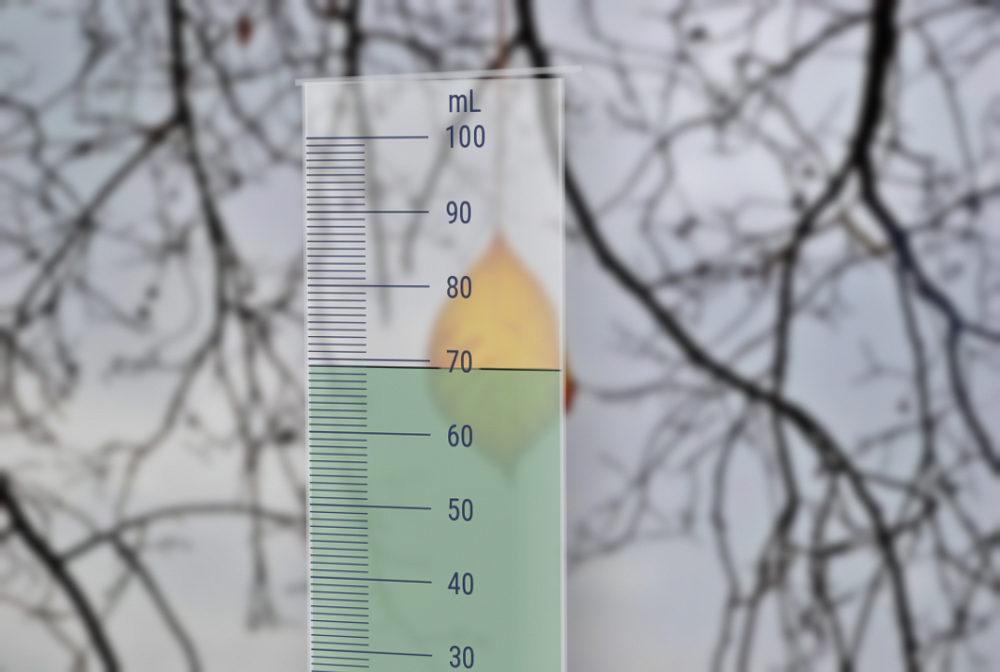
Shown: 69 mL
